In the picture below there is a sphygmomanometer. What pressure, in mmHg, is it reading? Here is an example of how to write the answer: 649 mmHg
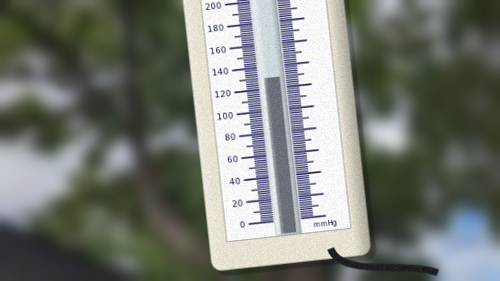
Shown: 130 mmHg
